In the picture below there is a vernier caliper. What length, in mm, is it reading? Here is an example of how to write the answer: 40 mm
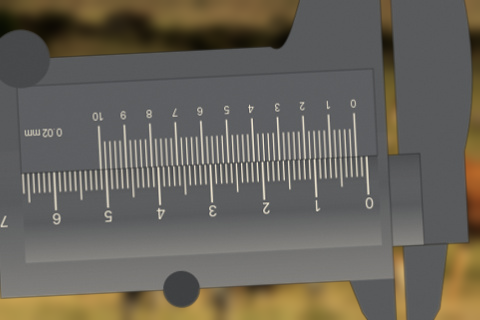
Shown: 2.0 mm
